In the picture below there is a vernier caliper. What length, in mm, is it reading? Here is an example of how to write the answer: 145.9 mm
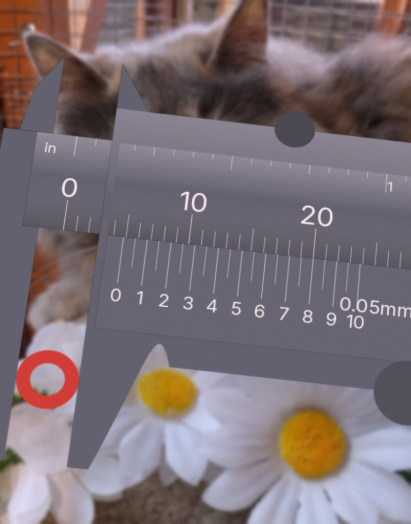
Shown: 4.8 mm
